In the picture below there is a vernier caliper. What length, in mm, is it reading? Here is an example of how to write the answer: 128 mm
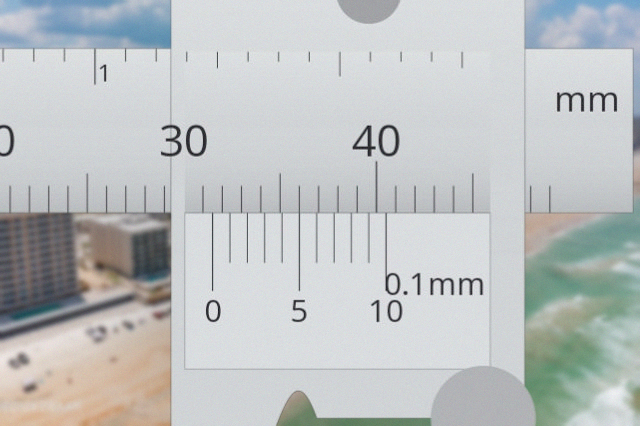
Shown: 31.5 mm
